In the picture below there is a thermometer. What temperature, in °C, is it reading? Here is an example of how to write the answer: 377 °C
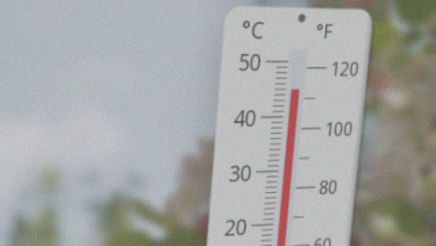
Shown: 45 °C
